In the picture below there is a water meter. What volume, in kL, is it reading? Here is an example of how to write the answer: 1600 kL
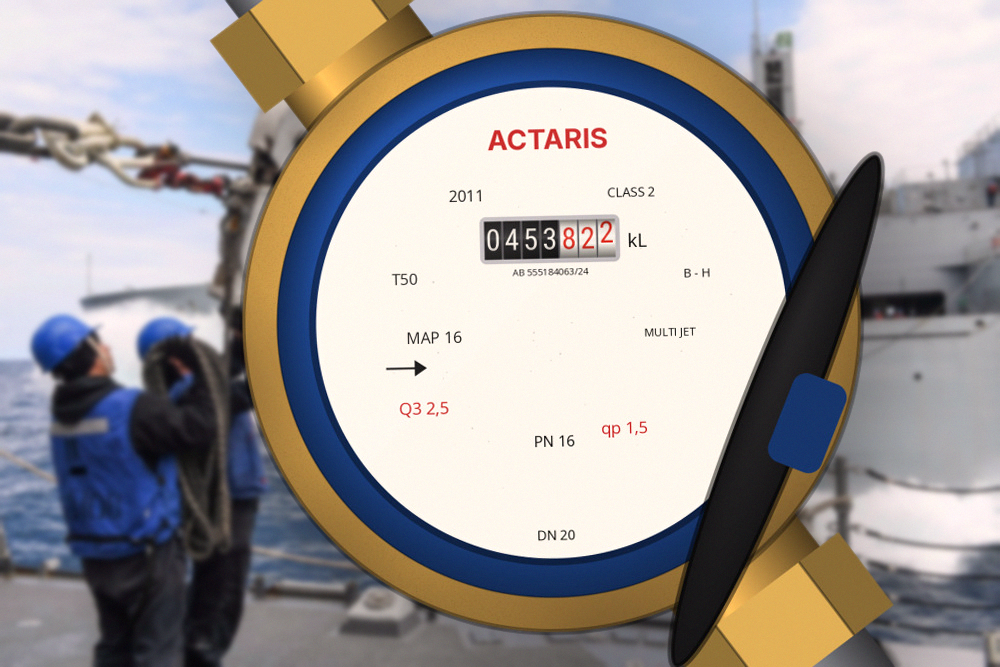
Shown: 453.822 kL
